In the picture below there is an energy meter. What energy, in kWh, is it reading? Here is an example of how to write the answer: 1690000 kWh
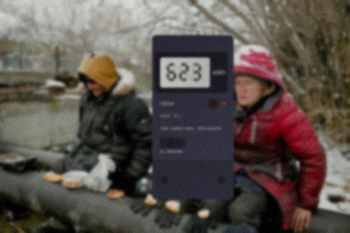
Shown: 623 kWh
